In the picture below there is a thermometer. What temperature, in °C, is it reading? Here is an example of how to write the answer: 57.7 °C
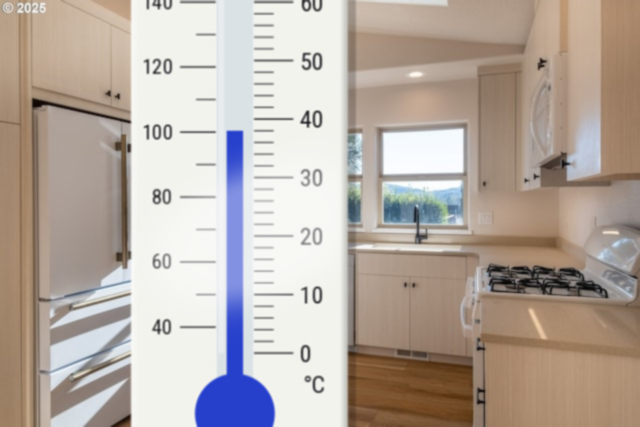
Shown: 38 °C
